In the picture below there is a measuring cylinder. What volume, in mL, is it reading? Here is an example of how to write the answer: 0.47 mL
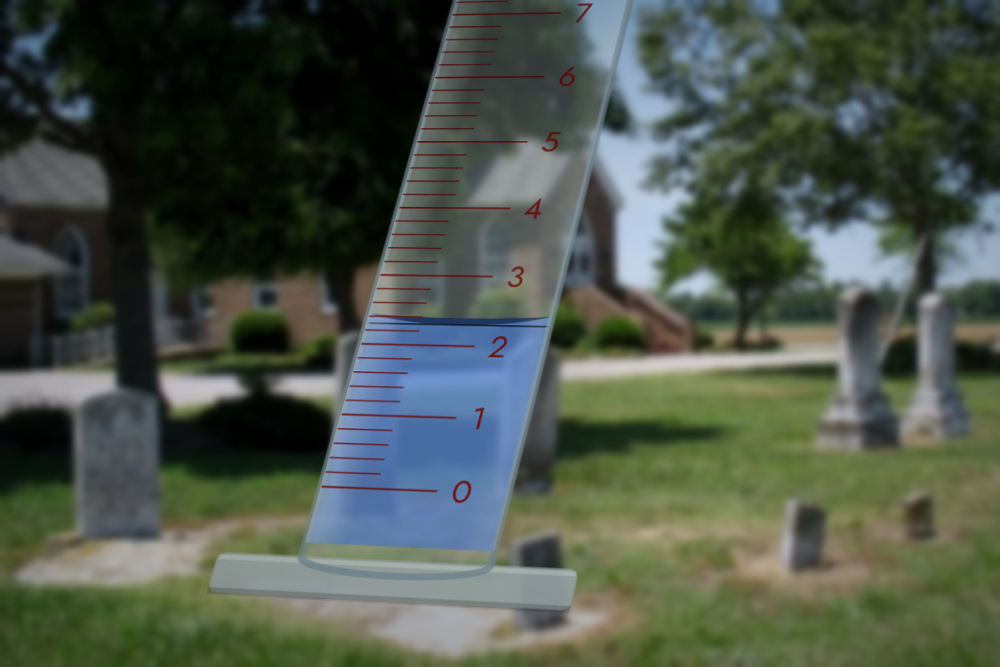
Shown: 2.3 mL
